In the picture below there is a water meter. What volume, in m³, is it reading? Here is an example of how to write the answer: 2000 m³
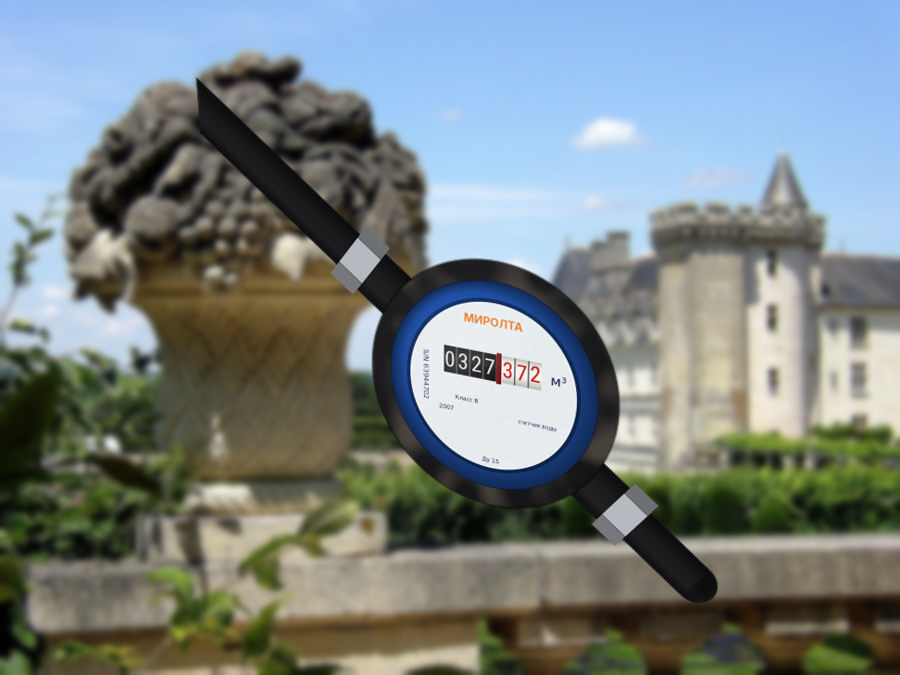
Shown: 327.372 m³
